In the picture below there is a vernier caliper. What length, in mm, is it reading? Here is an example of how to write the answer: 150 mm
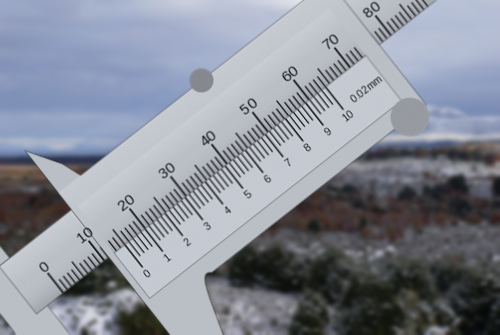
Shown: 15.0 mm
